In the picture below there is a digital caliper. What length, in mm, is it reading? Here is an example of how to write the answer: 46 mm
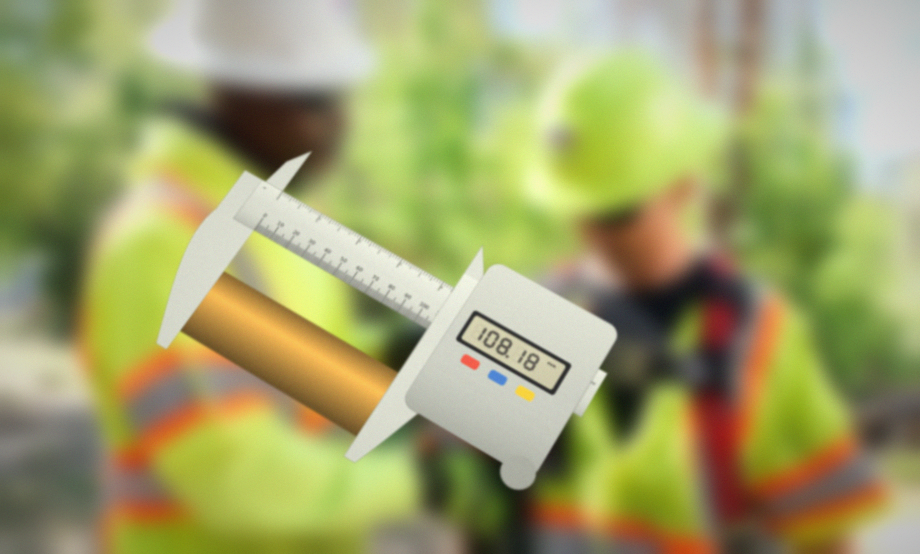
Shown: 108.18 mm
